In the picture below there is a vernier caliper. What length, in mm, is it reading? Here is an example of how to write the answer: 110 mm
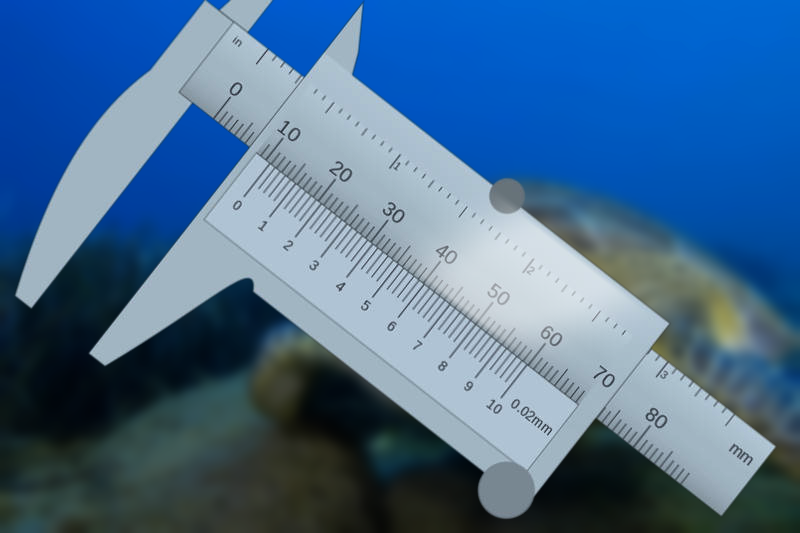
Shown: 10.8 mm
